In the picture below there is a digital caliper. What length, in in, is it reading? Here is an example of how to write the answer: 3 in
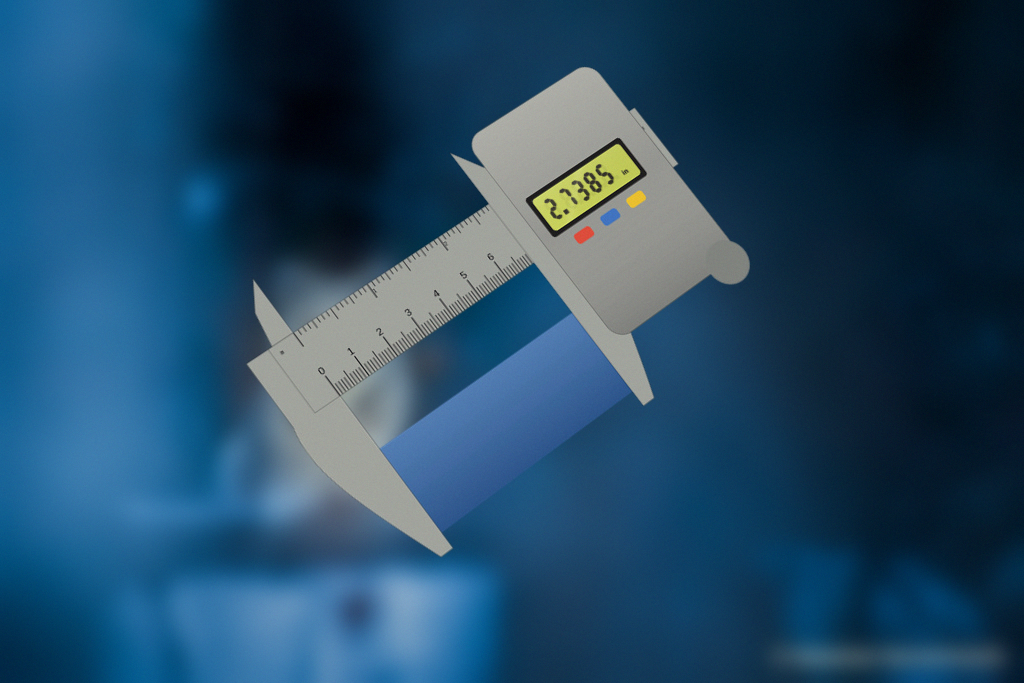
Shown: 2.7385 in
